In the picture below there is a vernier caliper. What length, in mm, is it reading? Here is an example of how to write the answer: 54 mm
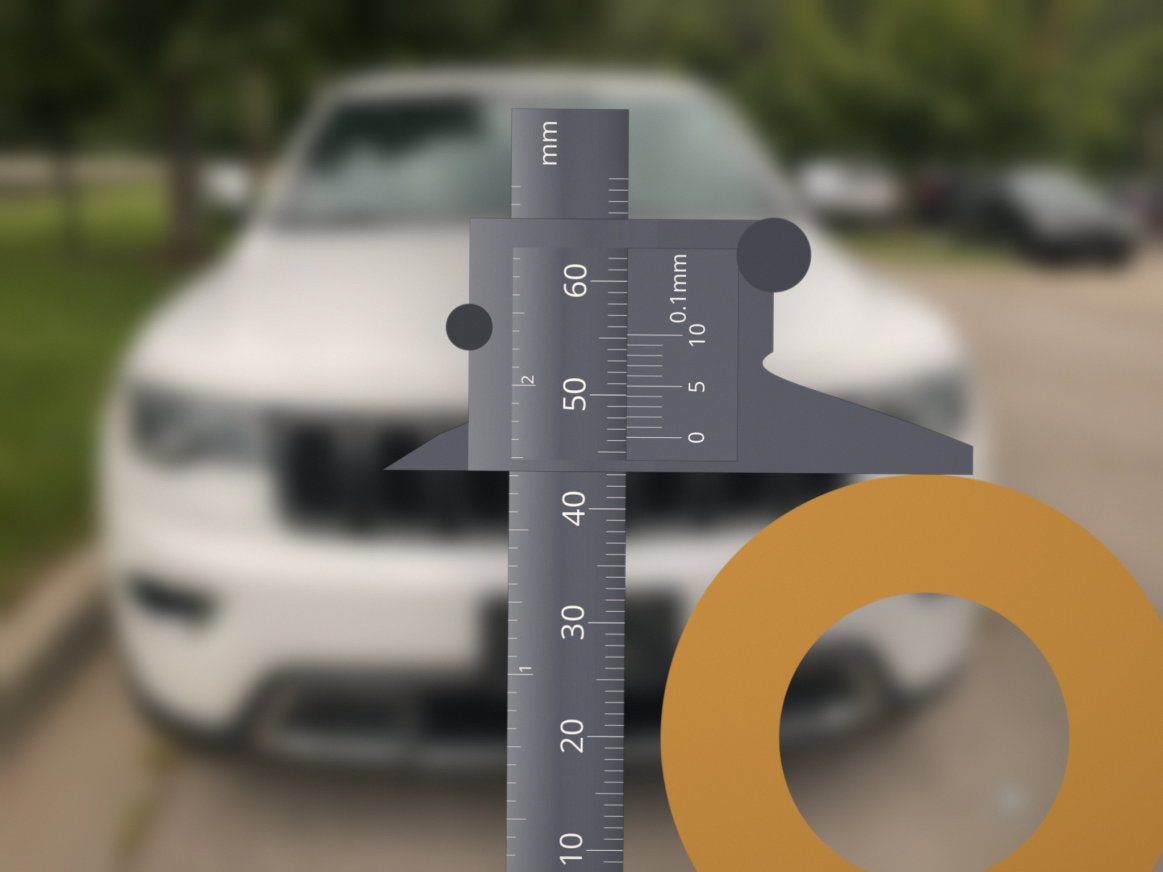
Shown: 46.3 mm
